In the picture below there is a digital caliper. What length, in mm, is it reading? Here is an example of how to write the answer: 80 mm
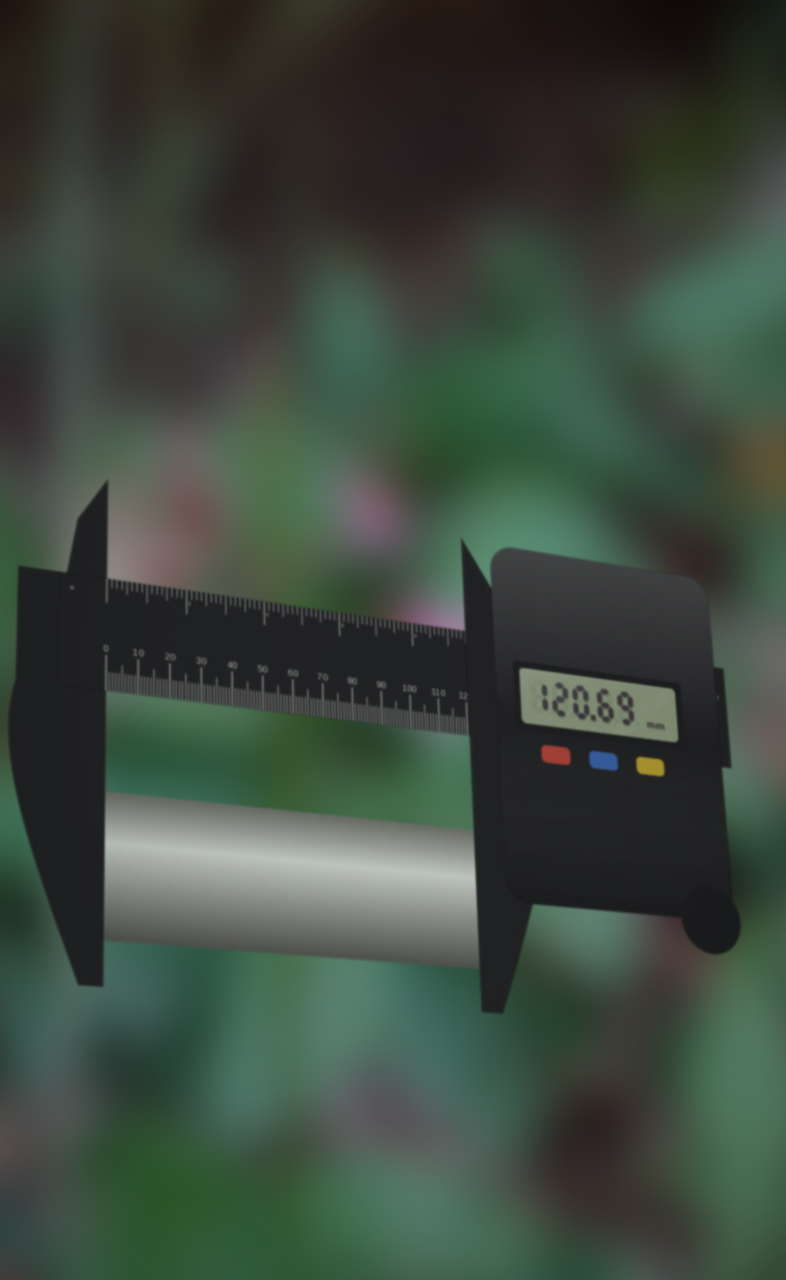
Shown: 120.69 mm
